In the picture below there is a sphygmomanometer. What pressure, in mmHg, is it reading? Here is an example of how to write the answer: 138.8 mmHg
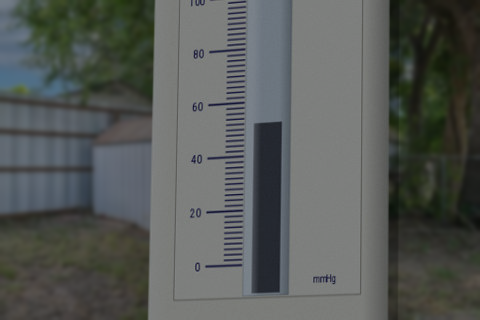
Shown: 52 mmHg
